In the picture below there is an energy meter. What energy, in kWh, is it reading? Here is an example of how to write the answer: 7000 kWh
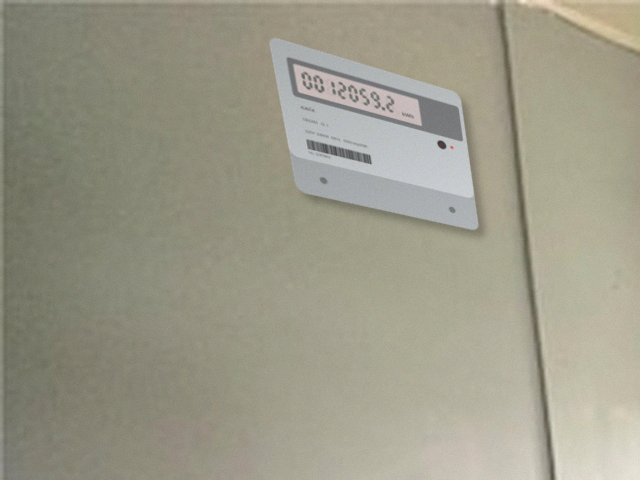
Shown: 12059.2 kWh
